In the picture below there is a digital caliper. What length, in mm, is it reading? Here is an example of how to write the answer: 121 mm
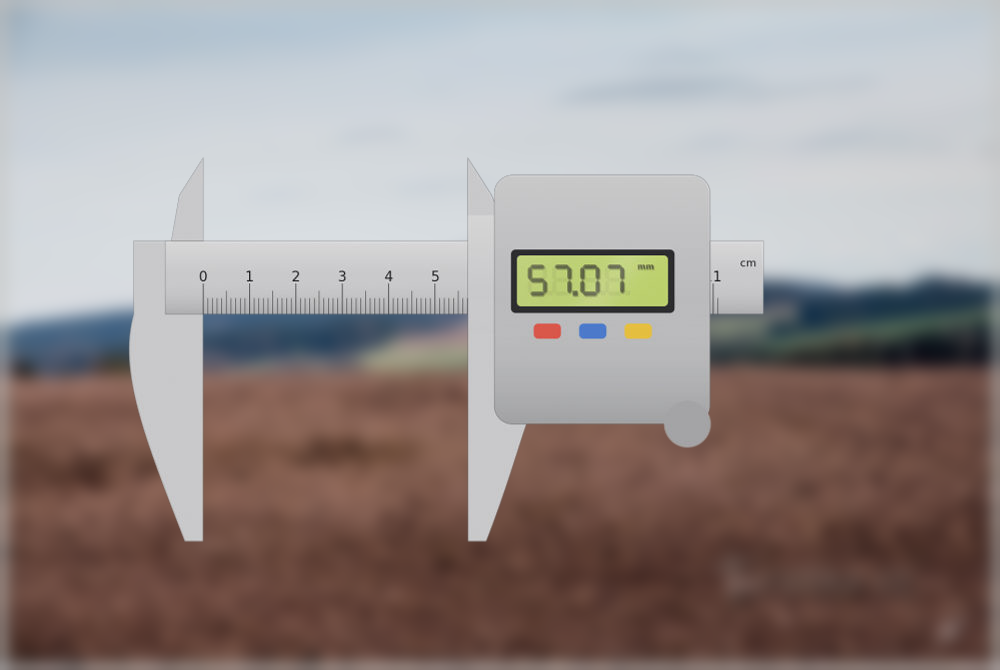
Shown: 57.07 mm
